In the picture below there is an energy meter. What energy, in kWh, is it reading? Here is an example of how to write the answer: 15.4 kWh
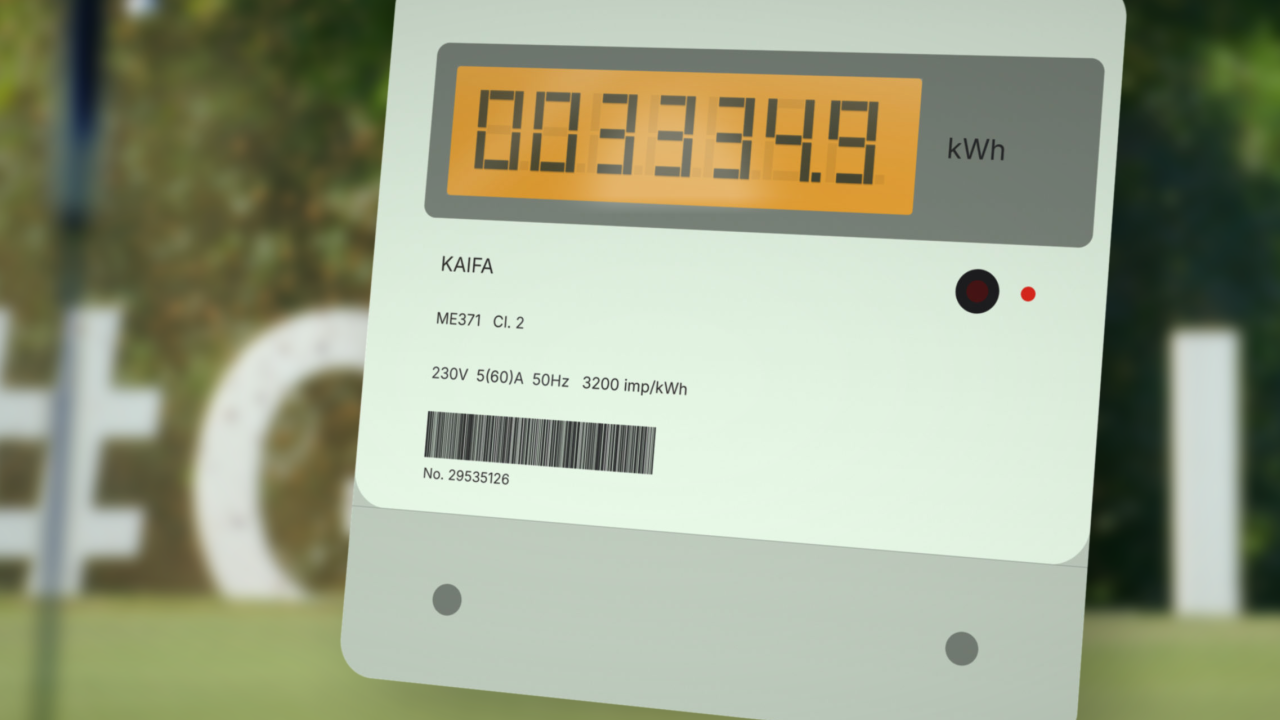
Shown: 3334.9 kWh
